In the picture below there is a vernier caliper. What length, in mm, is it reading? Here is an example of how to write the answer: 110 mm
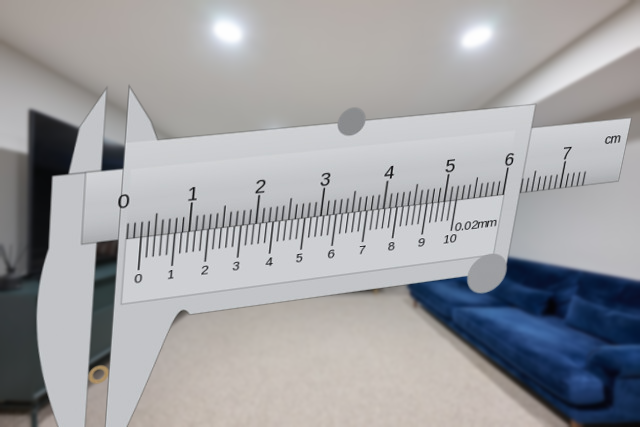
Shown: 3.0 mm
